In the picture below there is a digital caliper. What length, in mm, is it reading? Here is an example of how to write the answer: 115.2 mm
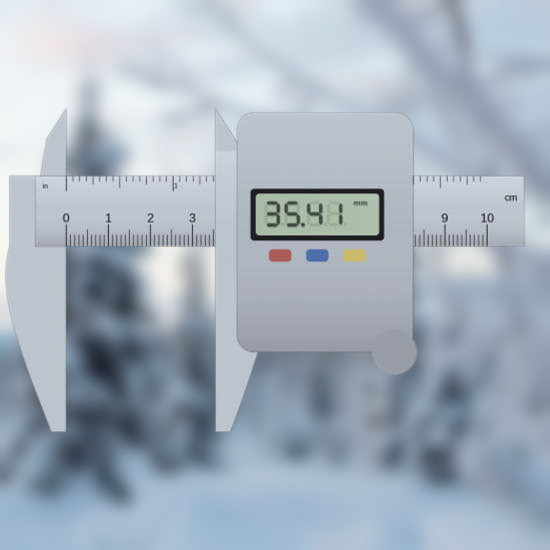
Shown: 35.41 mm
